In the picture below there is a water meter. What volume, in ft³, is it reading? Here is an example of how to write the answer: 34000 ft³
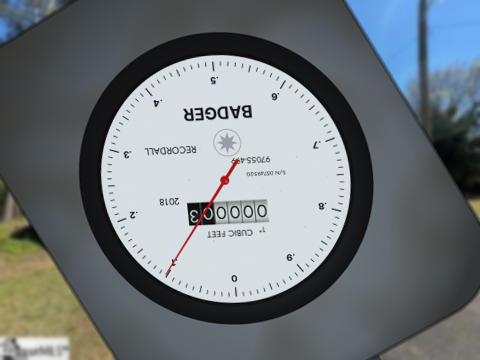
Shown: 3.10 ft³
